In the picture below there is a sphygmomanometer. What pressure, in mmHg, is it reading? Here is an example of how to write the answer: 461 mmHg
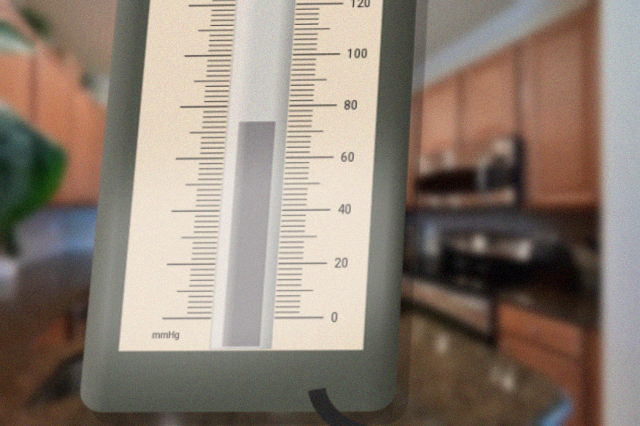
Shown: 74 mmHg
